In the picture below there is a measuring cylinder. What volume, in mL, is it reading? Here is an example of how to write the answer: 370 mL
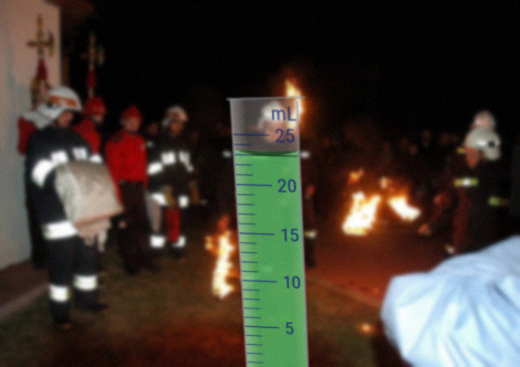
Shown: 23 mL
